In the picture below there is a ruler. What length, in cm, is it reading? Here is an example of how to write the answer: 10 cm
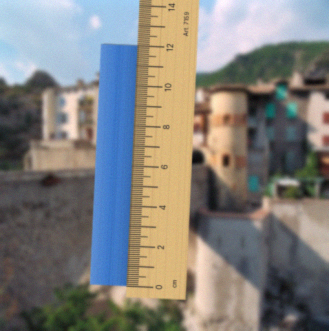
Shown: 12 cm
